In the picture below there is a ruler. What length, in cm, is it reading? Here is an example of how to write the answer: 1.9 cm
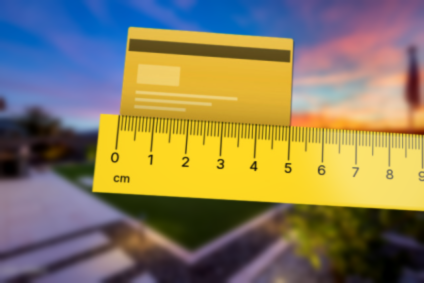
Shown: 5 cm
